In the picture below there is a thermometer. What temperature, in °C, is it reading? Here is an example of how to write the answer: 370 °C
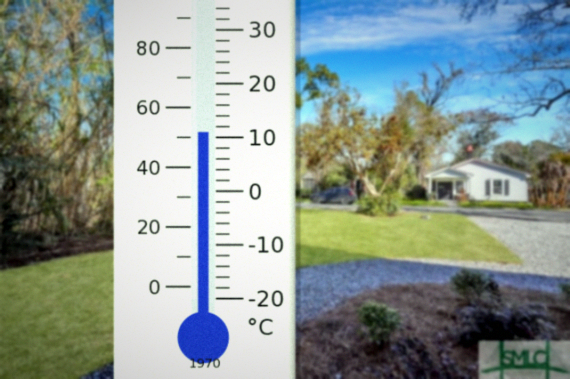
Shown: 11 °C
